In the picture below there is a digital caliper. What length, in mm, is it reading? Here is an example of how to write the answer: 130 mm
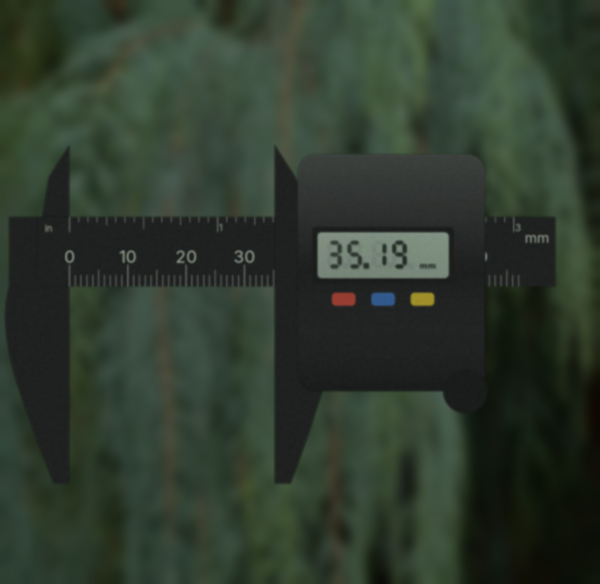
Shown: 35.19 mm
